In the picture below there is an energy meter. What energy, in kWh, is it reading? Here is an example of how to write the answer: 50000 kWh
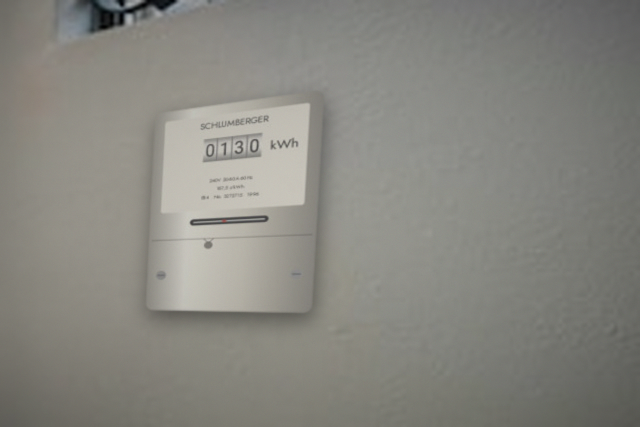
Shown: 130 kWh
